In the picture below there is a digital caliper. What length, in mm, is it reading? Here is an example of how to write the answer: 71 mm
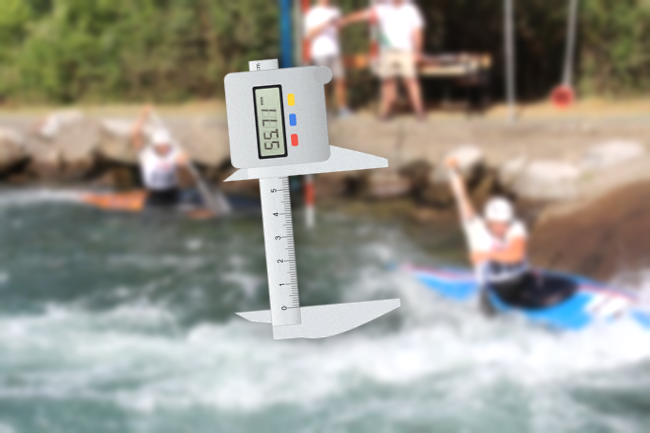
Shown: 55.71 mm
